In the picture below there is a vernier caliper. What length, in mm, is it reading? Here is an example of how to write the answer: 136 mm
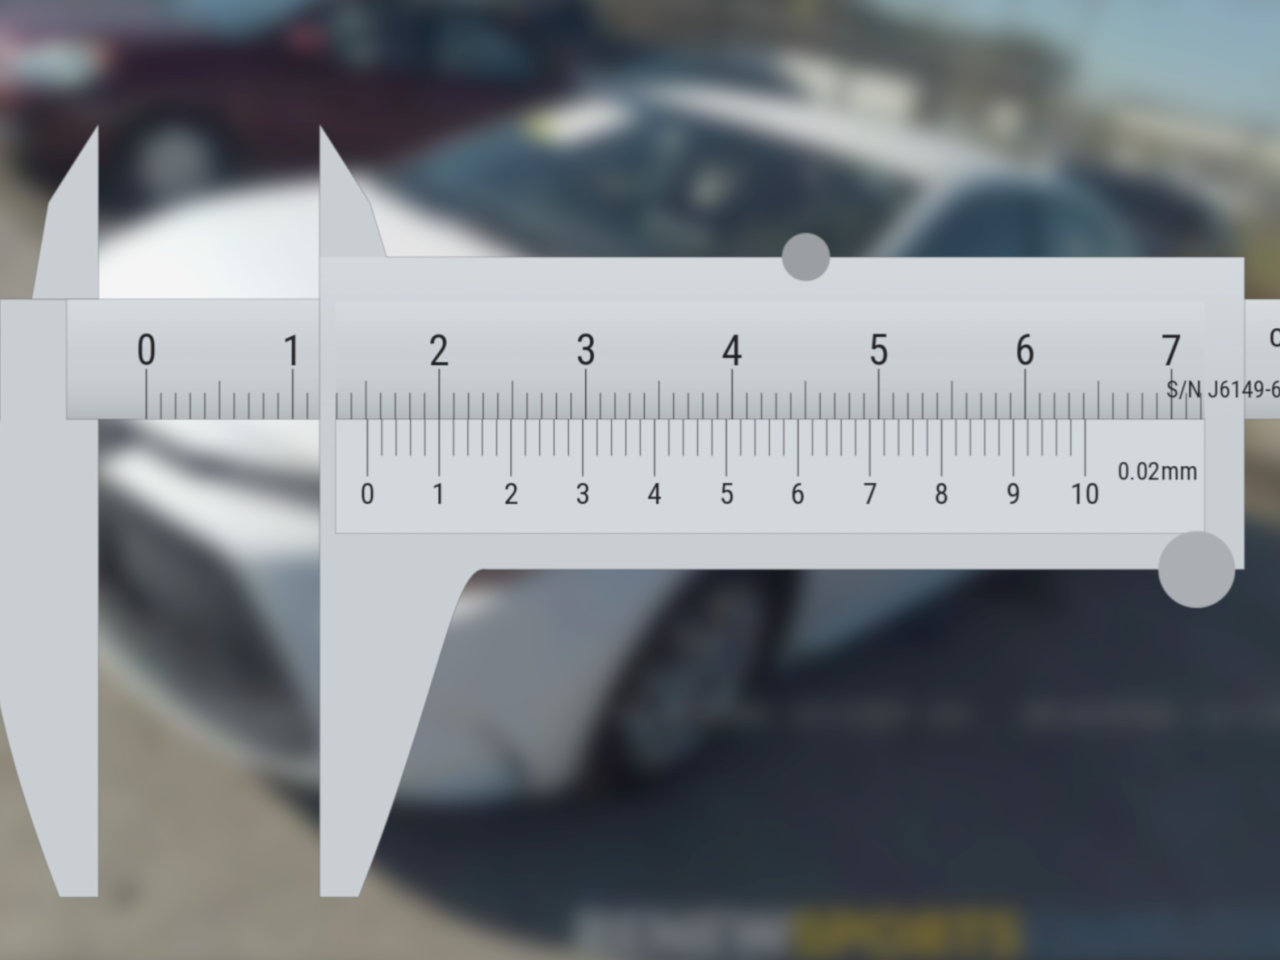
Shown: 15.1 mm
